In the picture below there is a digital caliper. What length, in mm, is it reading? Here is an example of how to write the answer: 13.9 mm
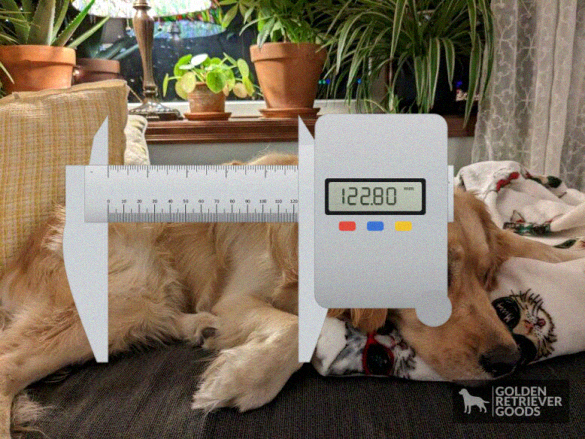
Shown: 122.80 mm
